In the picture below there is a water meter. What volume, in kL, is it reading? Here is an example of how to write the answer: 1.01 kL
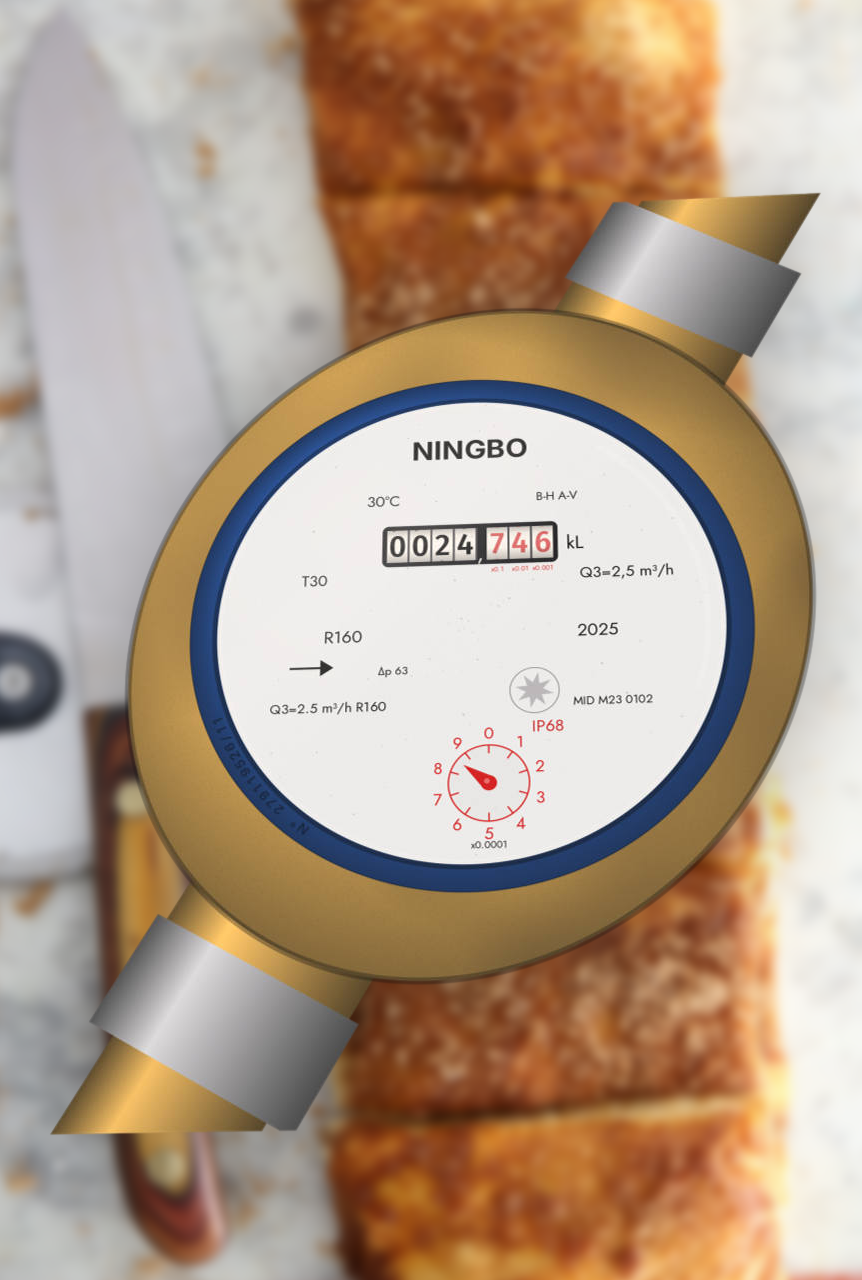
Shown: 24.7468 kL
